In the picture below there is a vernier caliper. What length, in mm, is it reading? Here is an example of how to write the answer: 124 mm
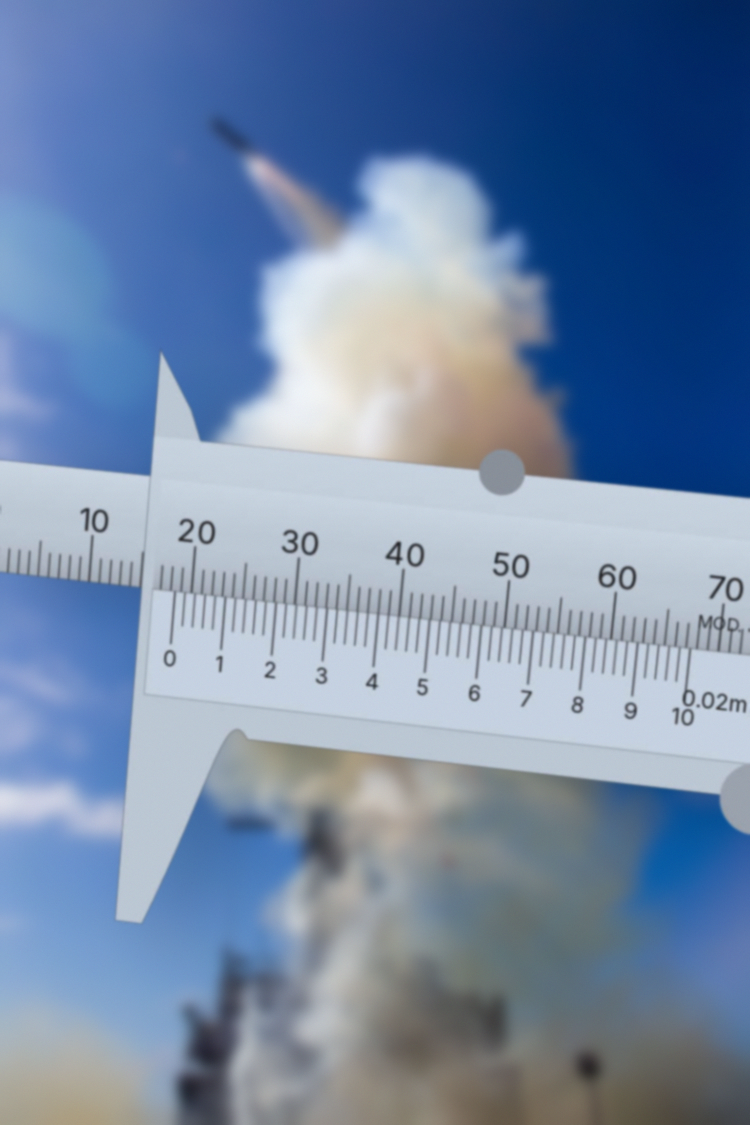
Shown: 18.4 mm
